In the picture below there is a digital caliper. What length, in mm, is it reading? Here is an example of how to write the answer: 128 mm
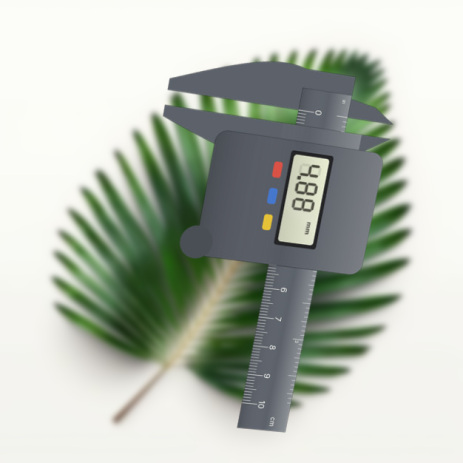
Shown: 4.88 mm
